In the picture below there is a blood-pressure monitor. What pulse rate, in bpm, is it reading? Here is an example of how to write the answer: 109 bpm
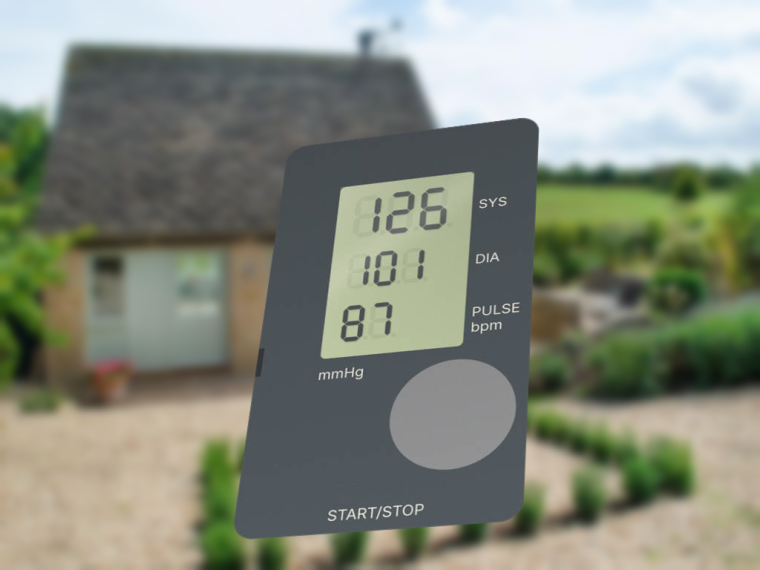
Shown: 87 bpm
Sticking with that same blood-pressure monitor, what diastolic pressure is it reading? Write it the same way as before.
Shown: 101 mmHg
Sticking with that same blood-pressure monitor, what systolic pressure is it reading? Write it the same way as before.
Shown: 126 mmHg
